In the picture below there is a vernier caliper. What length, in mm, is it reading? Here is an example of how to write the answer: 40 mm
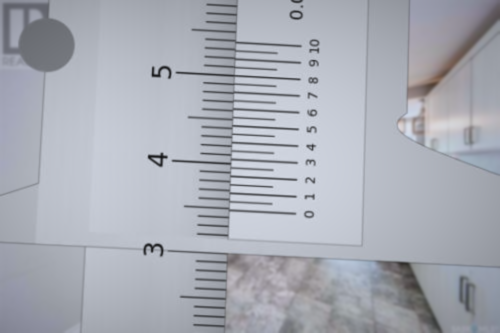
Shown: 34.8 mm
